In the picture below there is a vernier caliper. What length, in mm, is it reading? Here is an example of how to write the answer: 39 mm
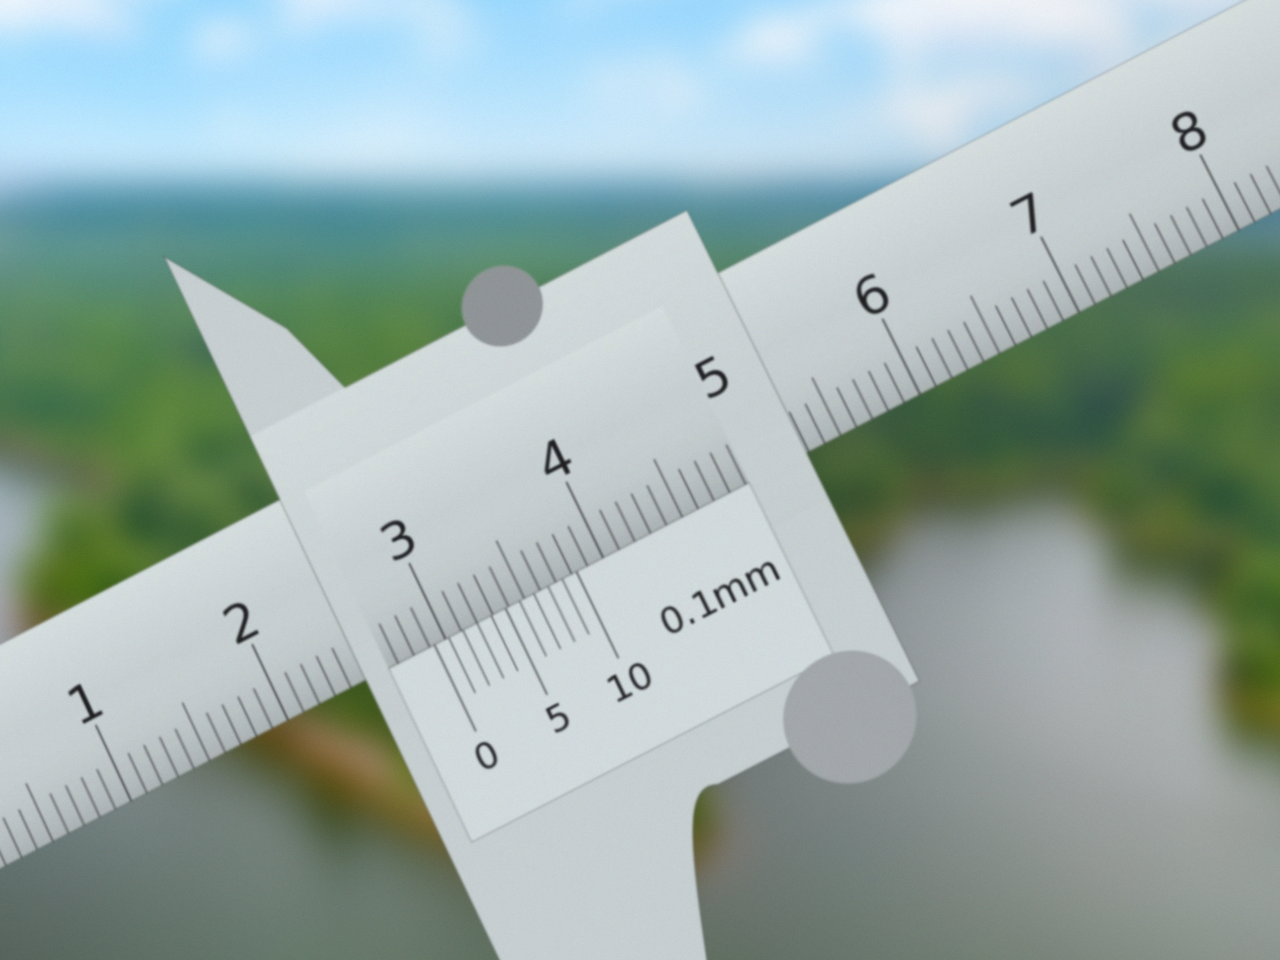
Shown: 29.3 mm
